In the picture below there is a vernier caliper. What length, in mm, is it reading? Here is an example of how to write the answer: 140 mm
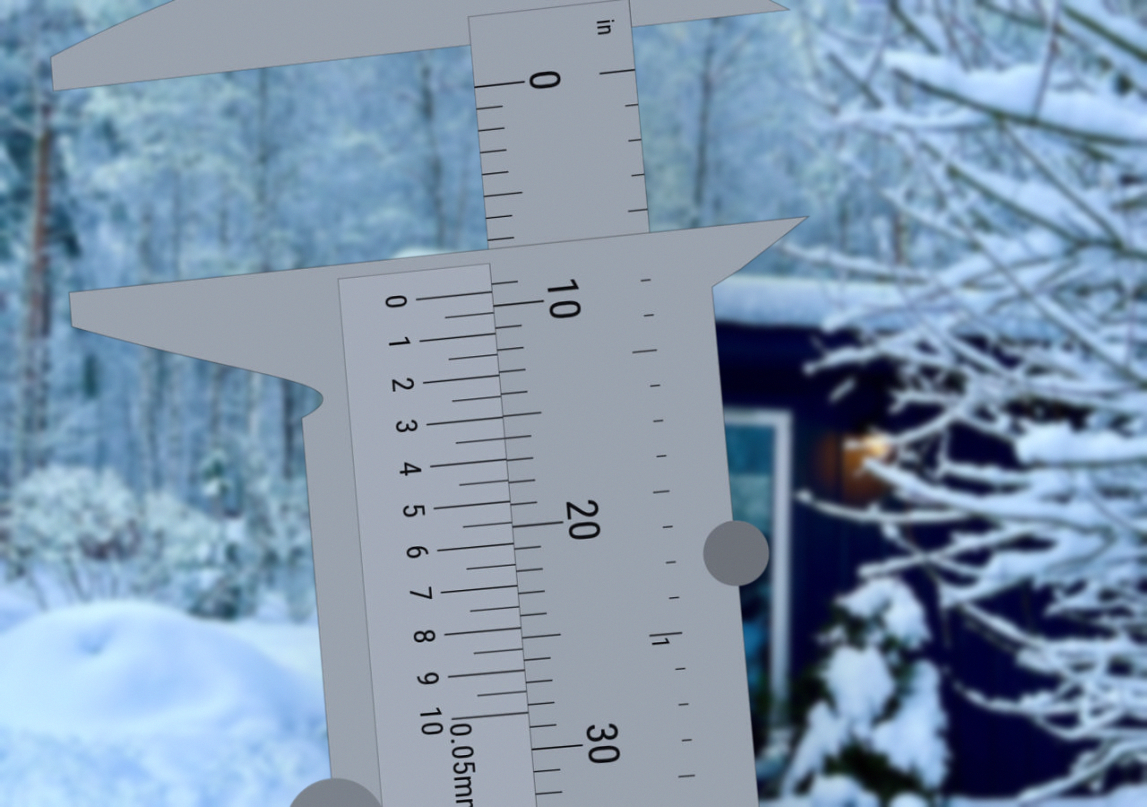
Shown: 9.35 mm
